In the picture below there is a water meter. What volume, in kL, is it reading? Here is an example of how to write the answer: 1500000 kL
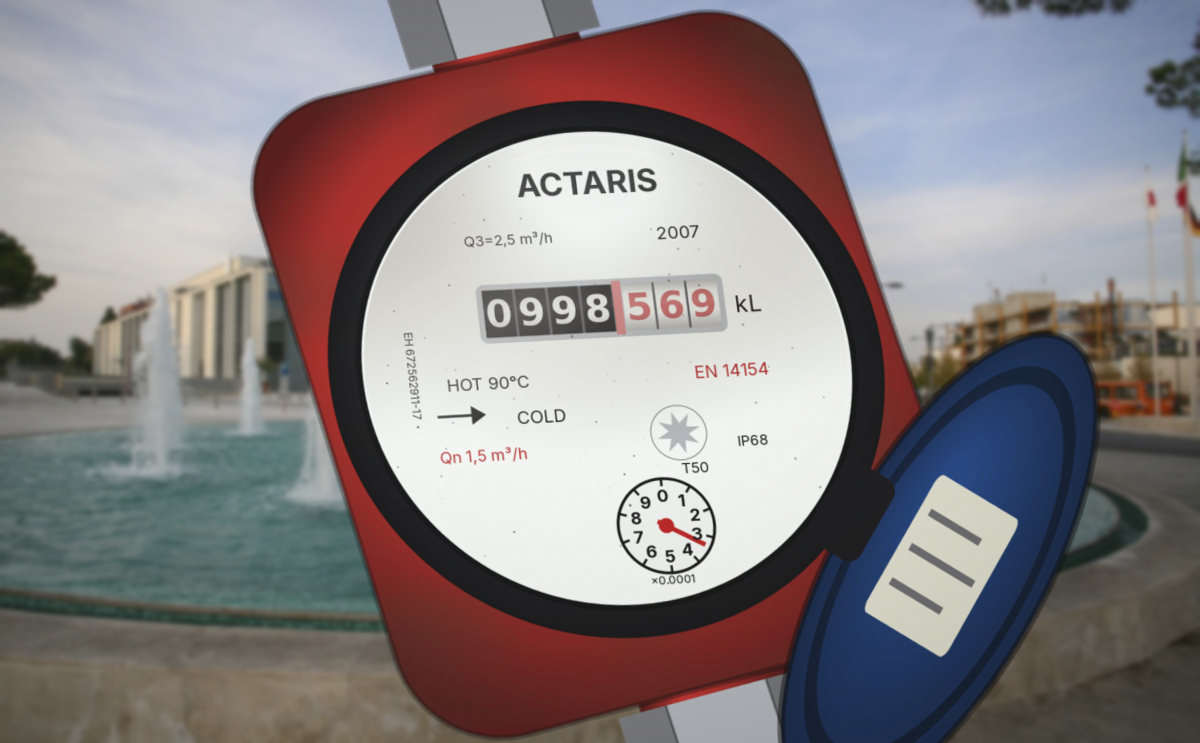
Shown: 998.5693 kL
